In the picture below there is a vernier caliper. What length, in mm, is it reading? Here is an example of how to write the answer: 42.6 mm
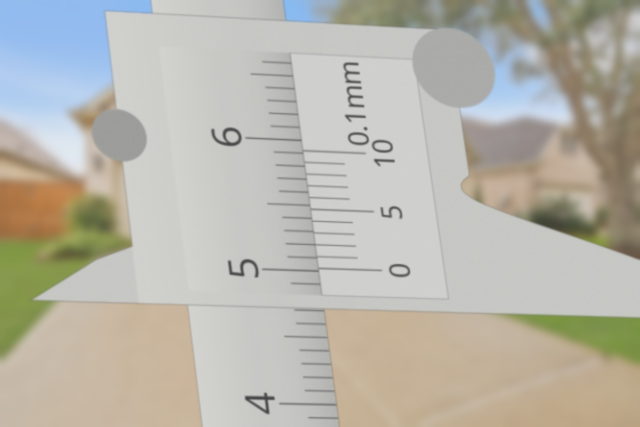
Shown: 50.2 mm
